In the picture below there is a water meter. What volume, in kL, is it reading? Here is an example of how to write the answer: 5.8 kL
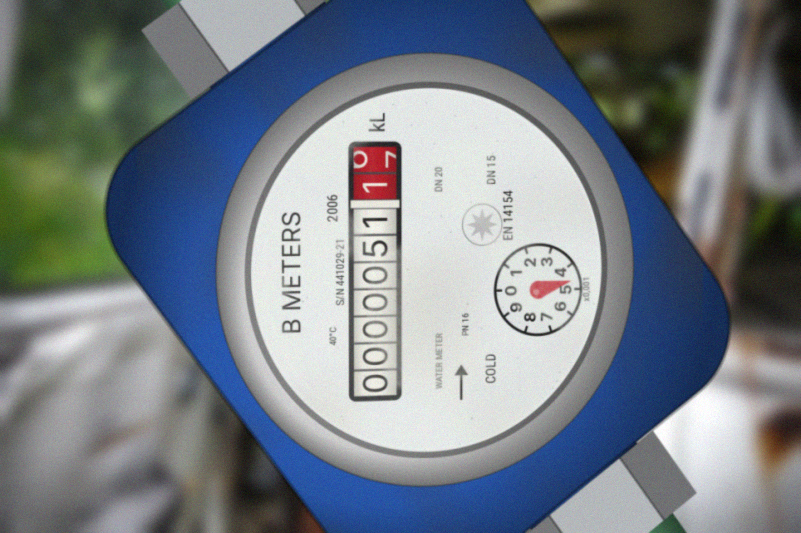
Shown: 51.164 kL
